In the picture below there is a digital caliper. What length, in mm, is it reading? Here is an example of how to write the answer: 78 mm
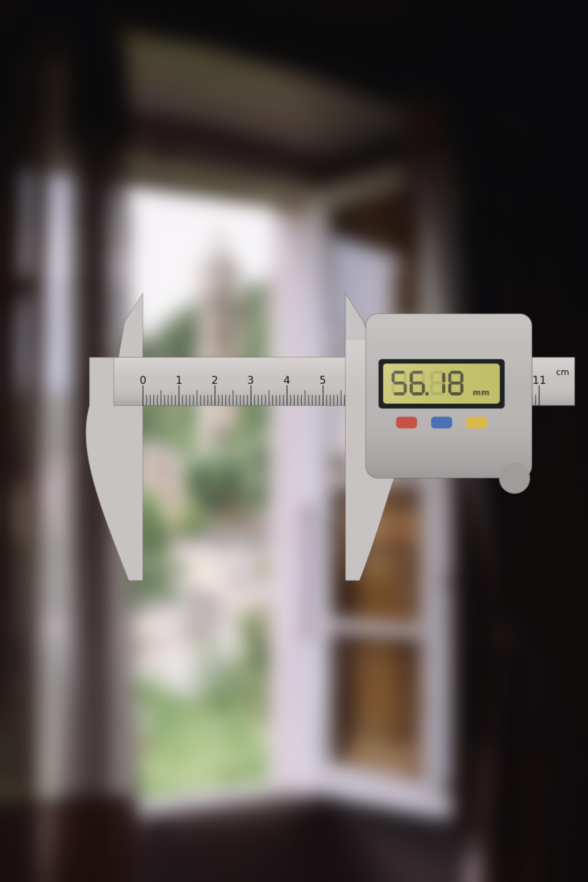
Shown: 56.18 mm
